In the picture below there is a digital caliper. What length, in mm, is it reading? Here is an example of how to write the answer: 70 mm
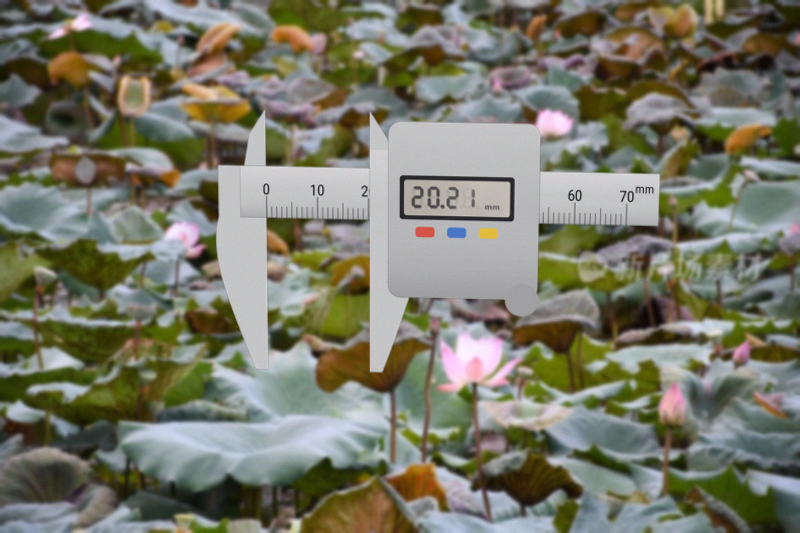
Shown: 20.21 mm
